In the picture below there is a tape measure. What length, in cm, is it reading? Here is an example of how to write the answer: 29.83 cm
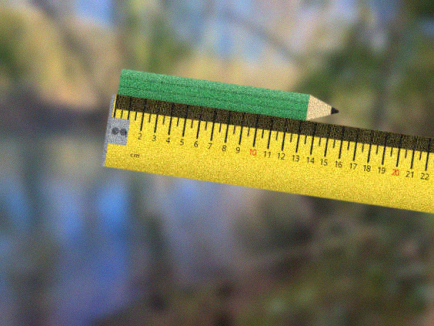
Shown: 15.5 cm
